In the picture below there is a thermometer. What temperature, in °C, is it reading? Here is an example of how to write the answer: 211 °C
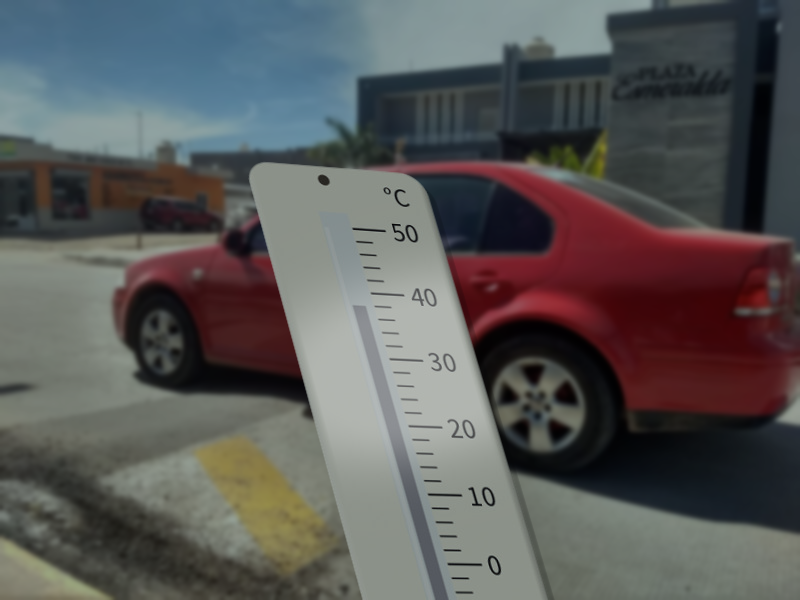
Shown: 38 °C
